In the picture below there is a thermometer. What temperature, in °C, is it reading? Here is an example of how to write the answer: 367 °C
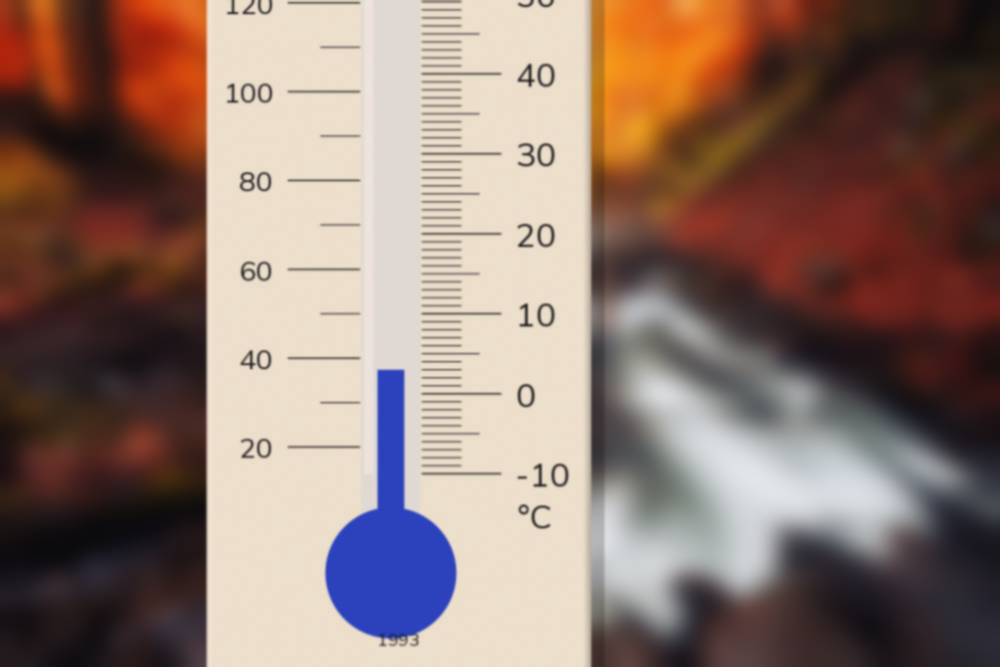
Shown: 3 °C
